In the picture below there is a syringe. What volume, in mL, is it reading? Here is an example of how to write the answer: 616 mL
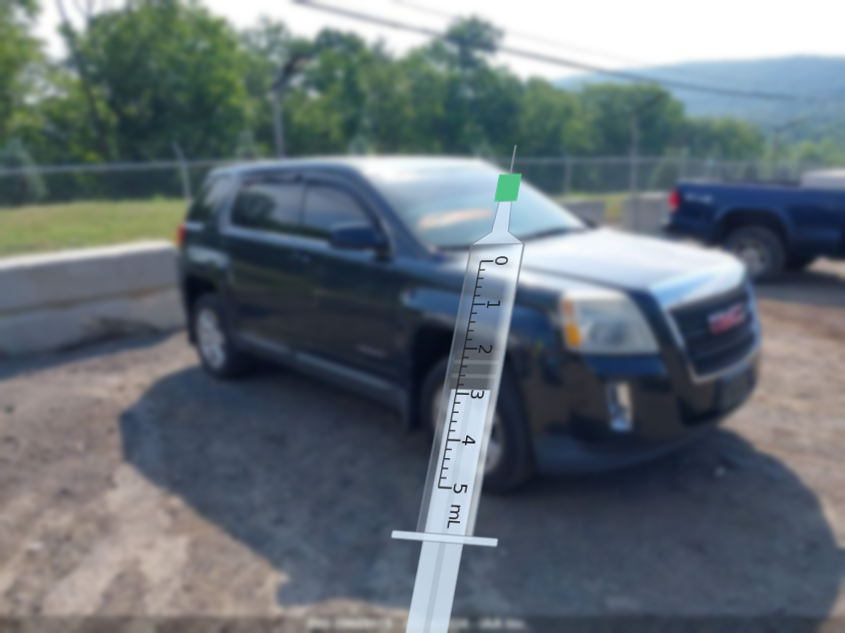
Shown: 2 mL
